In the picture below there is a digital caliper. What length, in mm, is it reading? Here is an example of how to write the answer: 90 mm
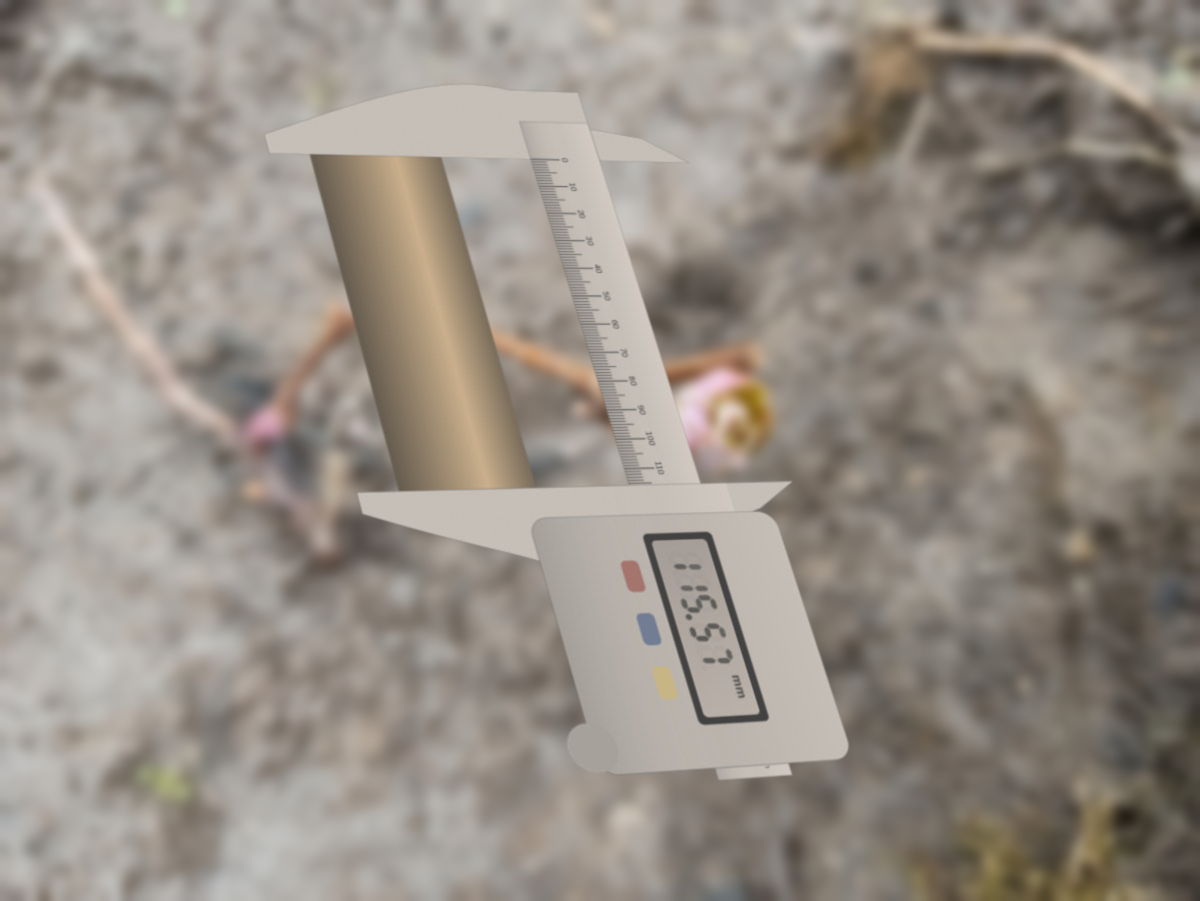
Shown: 115.57 mm
